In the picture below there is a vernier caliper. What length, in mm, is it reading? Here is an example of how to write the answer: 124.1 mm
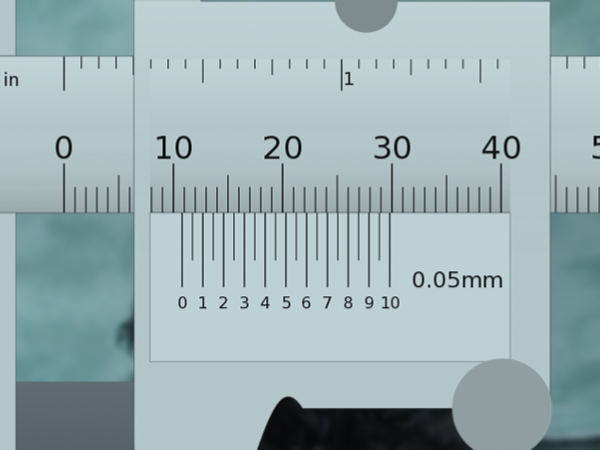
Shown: 10.8 mm
